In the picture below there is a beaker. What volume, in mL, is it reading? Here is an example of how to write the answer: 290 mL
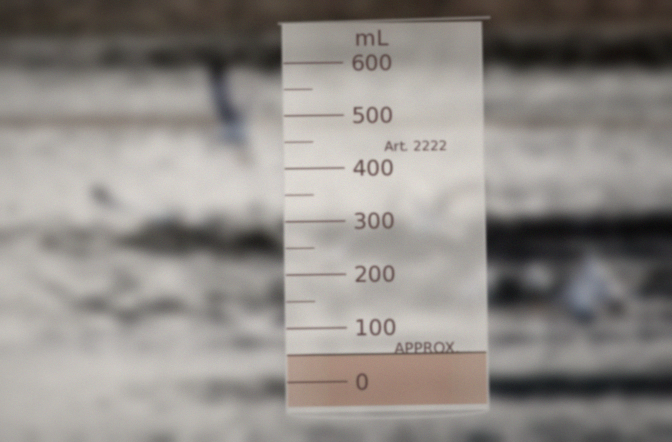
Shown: 50 mL
